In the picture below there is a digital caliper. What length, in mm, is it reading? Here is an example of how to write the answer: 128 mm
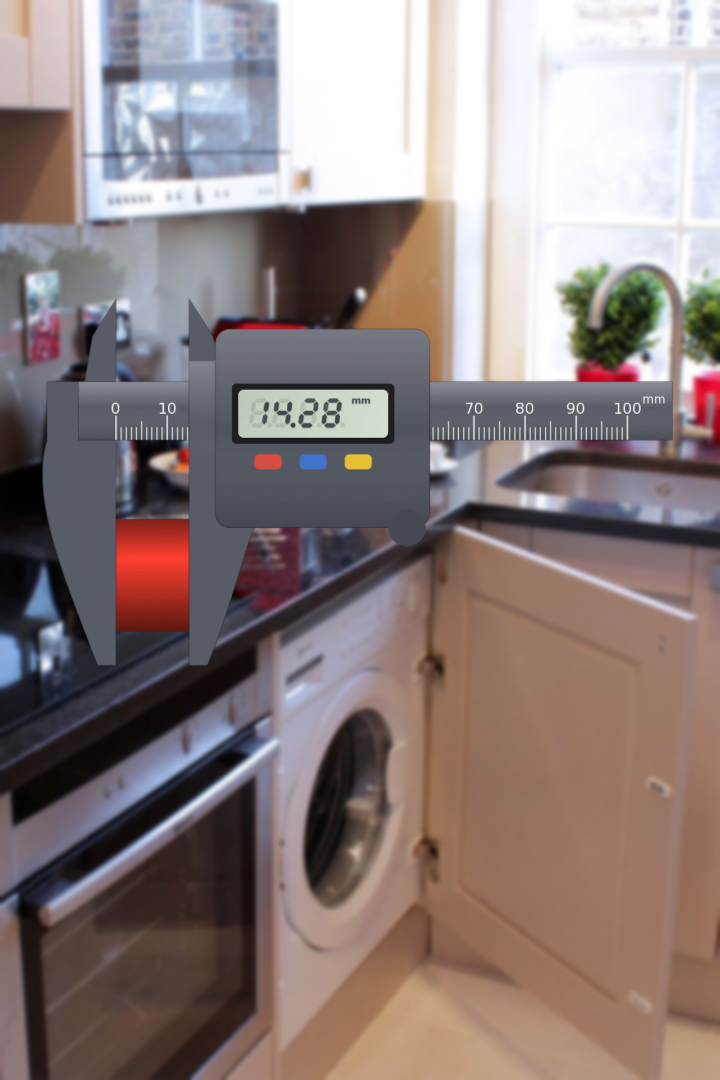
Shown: 14.28 mm
